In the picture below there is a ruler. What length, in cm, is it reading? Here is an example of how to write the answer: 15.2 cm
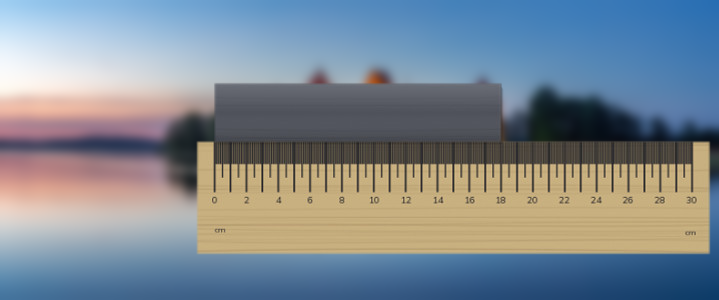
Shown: 18 cm
